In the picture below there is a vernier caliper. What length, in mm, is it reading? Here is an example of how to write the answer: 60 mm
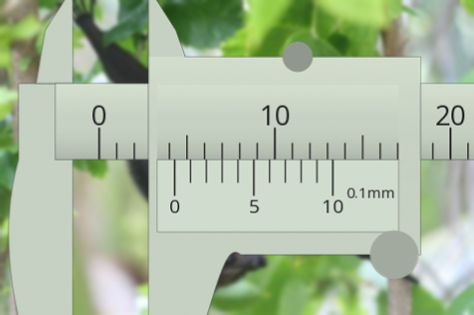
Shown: 4.3 mm
